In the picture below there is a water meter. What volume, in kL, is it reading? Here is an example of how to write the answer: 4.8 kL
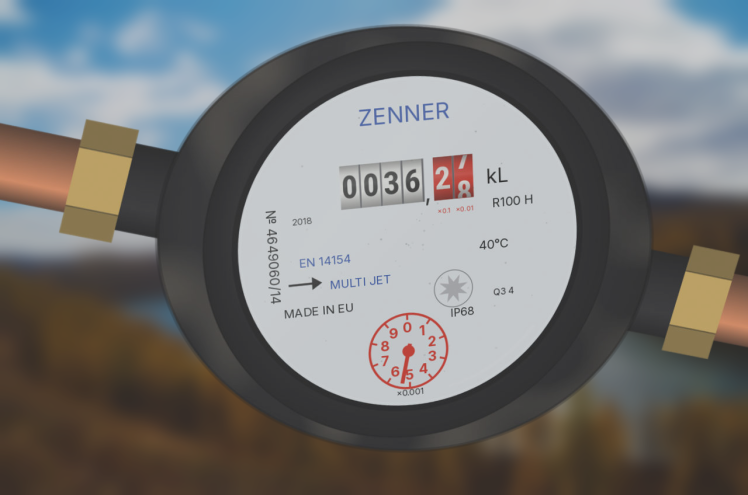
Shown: 36.275 kL
